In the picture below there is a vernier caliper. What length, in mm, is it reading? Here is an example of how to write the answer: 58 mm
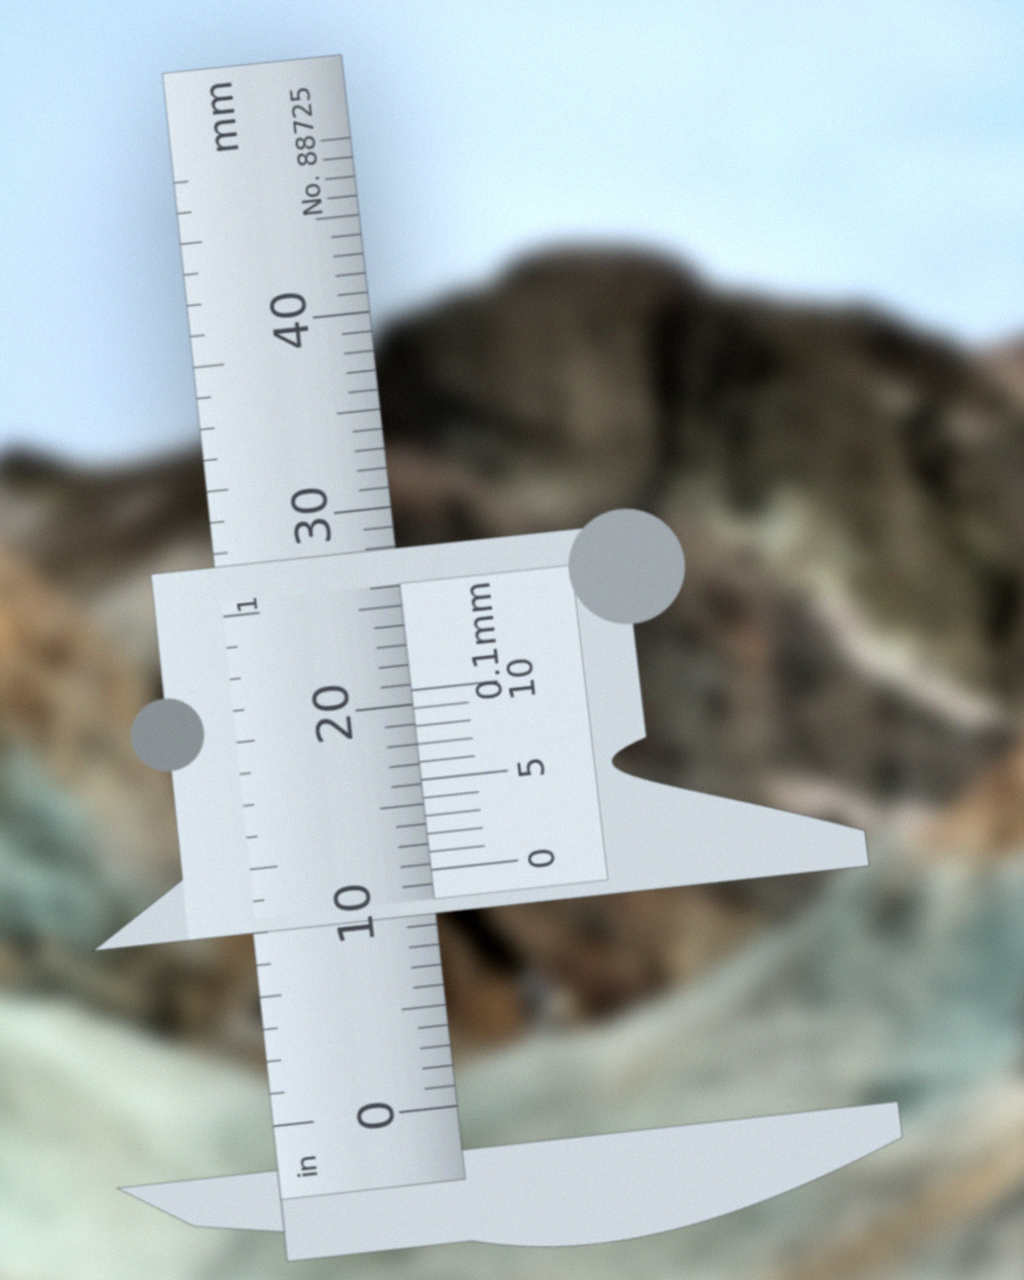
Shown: 11.7 mm
